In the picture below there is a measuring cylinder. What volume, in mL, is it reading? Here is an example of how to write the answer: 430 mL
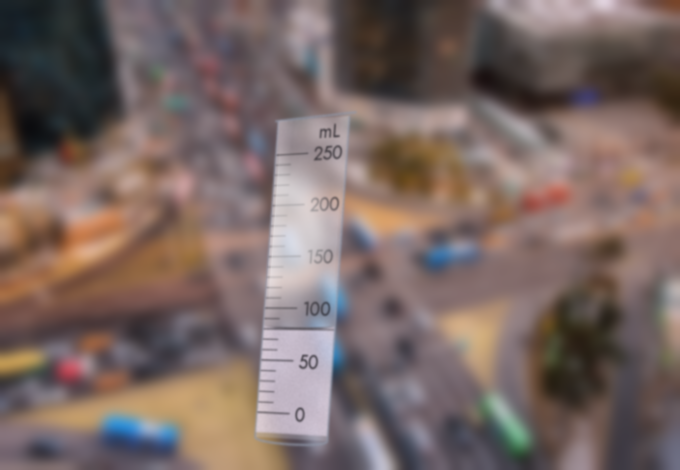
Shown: 80 mL
